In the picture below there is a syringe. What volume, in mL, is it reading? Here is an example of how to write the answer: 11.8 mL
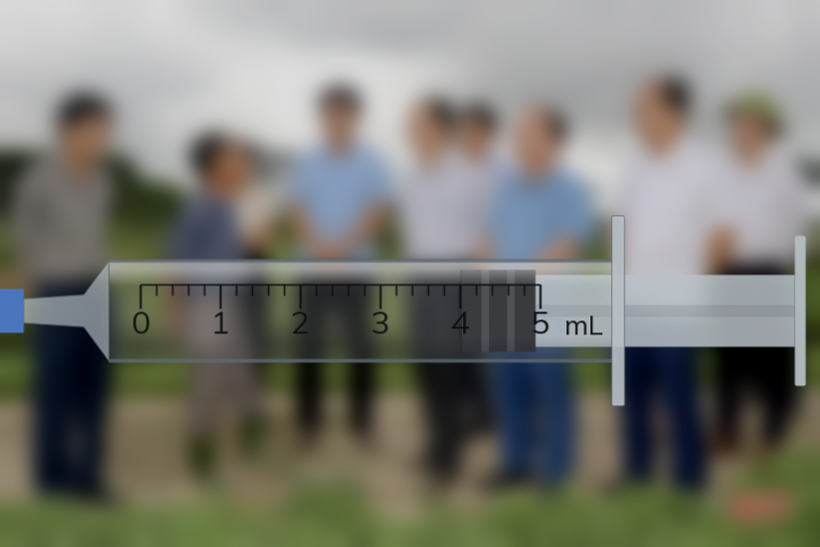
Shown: 4 mL
